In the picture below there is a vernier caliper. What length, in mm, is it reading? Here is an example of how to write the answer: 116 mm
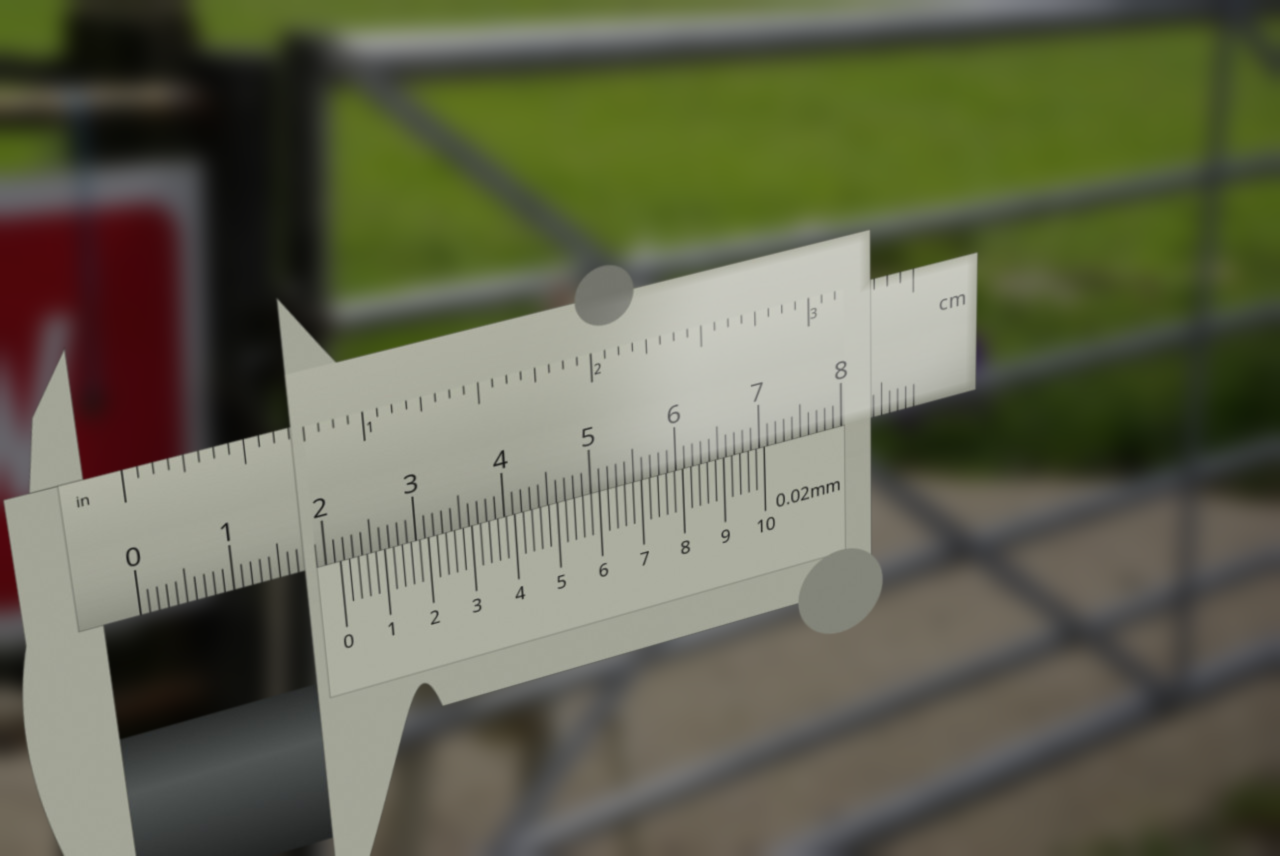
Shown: 21.6 mm
